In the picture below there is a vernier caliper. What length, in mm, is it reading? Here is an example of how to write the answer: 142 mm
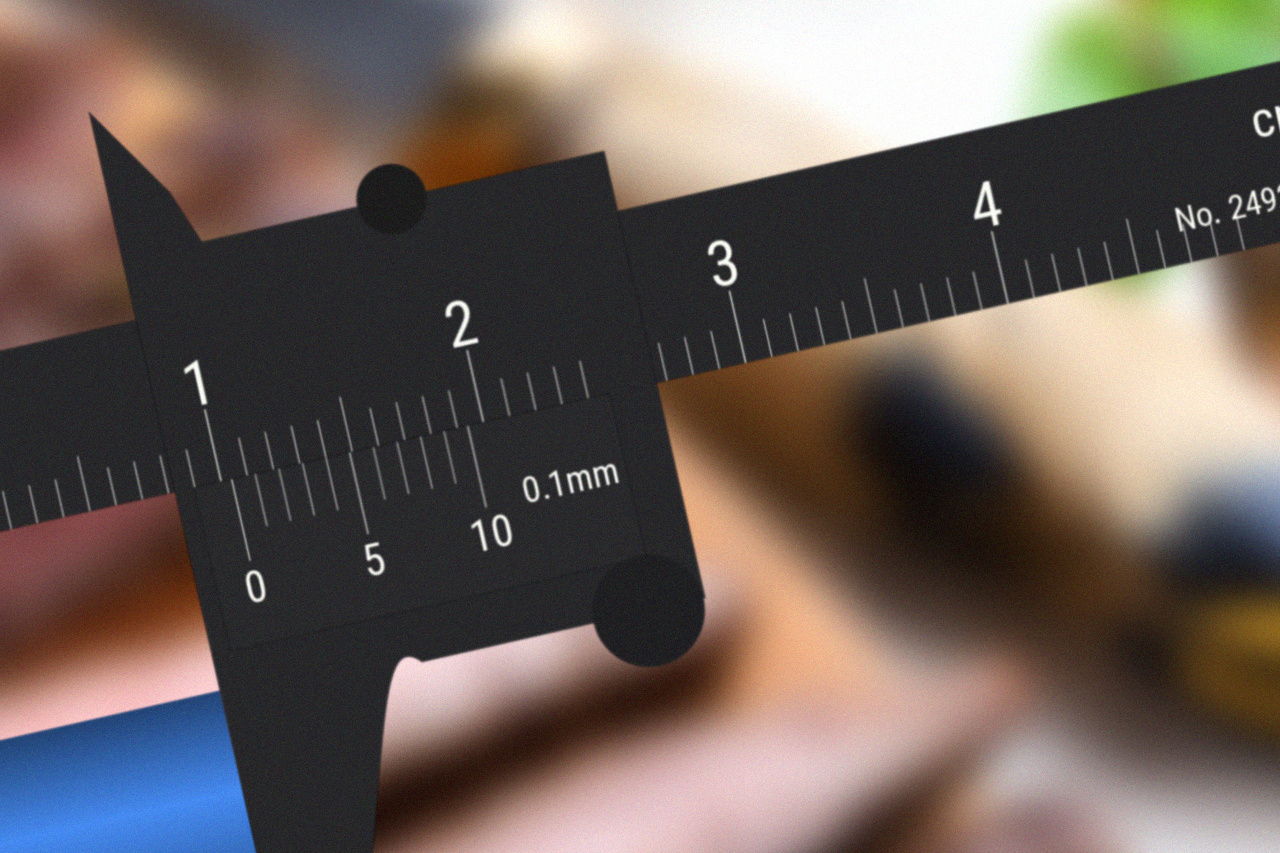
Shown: 10.4 mm
